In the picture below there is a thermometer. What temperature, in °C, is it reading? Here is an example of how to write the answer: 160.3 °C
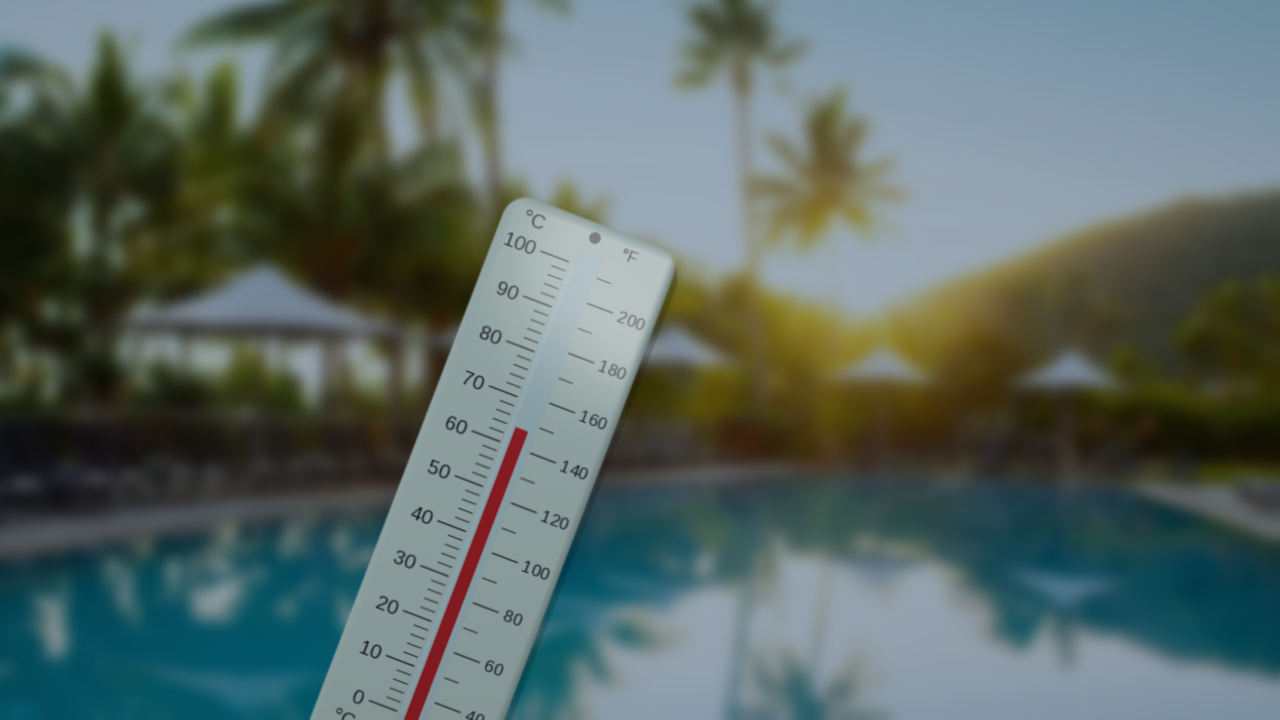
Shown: 64 °C
